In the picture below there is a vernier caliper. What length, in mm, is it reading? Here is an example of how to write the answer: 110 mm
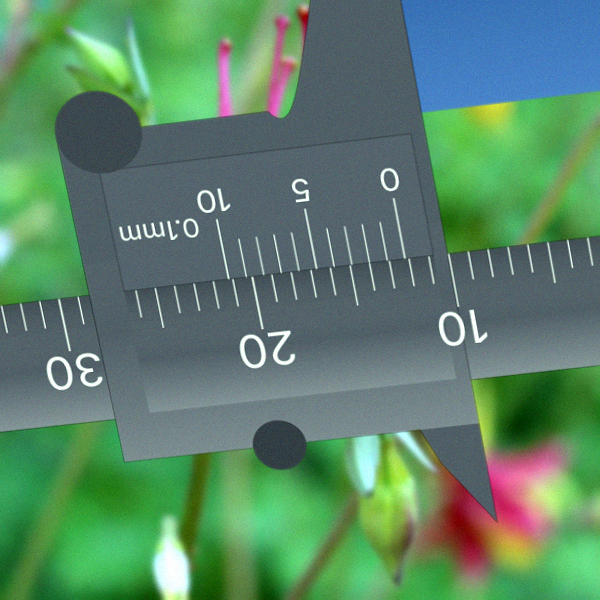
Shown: 12.2 mm
